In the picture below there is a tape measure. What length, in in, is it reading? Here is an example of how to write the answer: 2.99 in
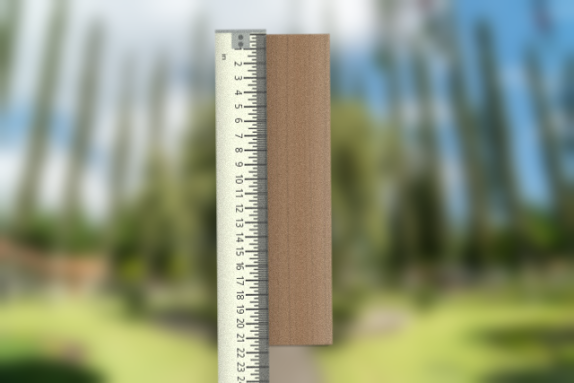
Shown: 21.5 in
